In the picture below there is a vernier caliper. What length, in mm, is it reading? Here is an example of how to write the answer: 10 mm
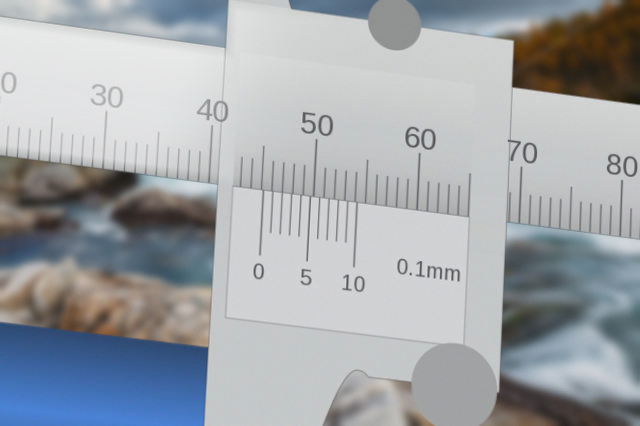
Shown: 45.2 mm
